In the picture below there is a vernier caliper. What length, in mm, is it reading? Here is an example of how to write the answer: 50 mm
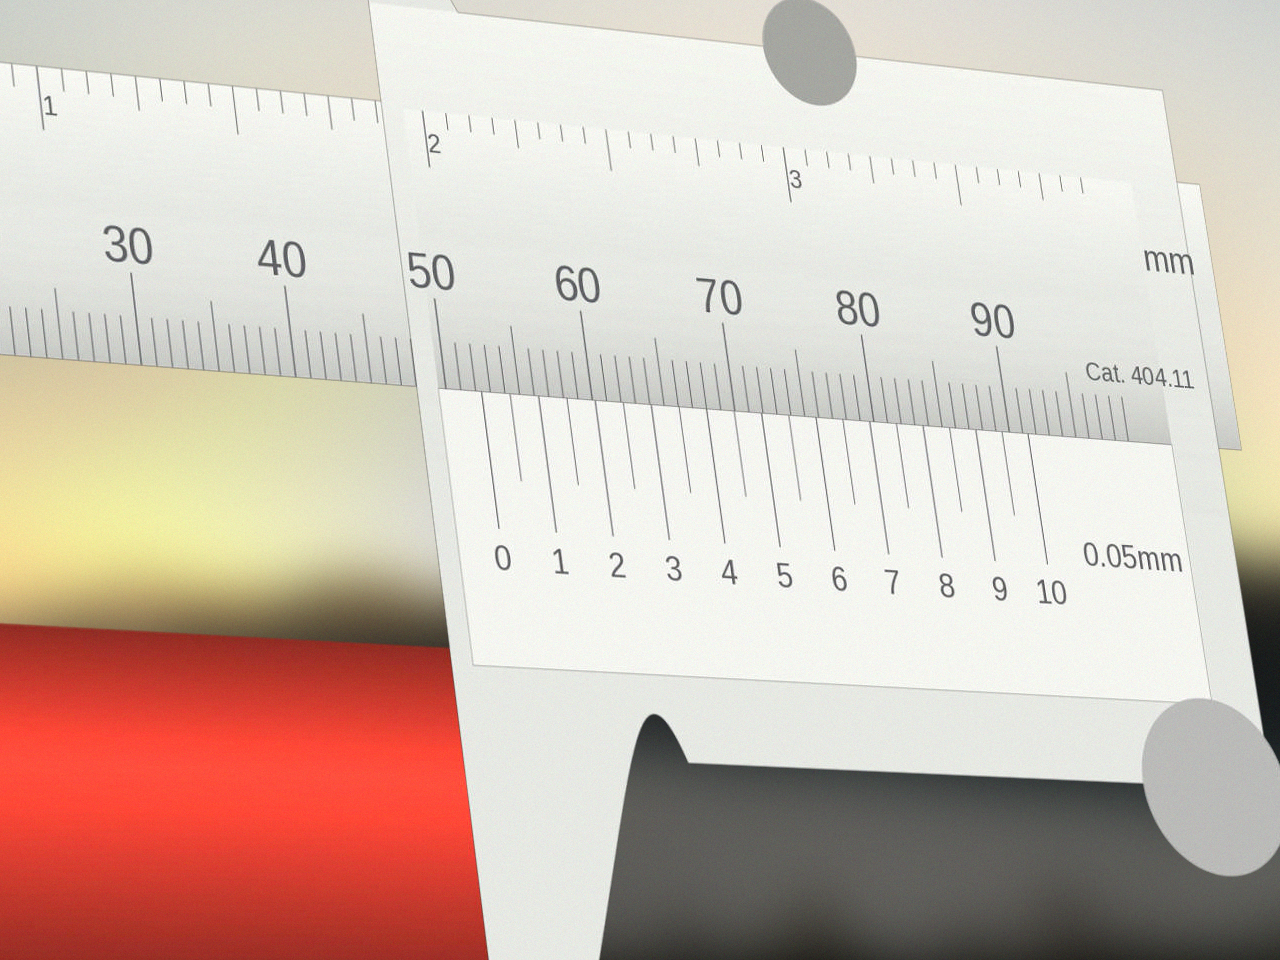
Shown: 52.4 mm
